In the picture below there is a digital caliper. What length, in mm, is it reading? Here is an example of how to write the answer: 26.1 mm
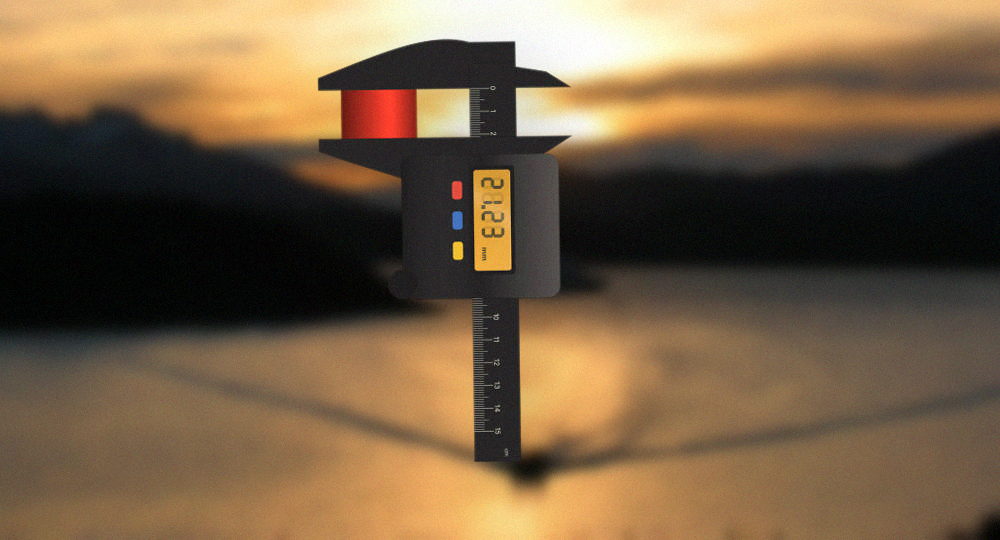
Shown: 21.23 mm
